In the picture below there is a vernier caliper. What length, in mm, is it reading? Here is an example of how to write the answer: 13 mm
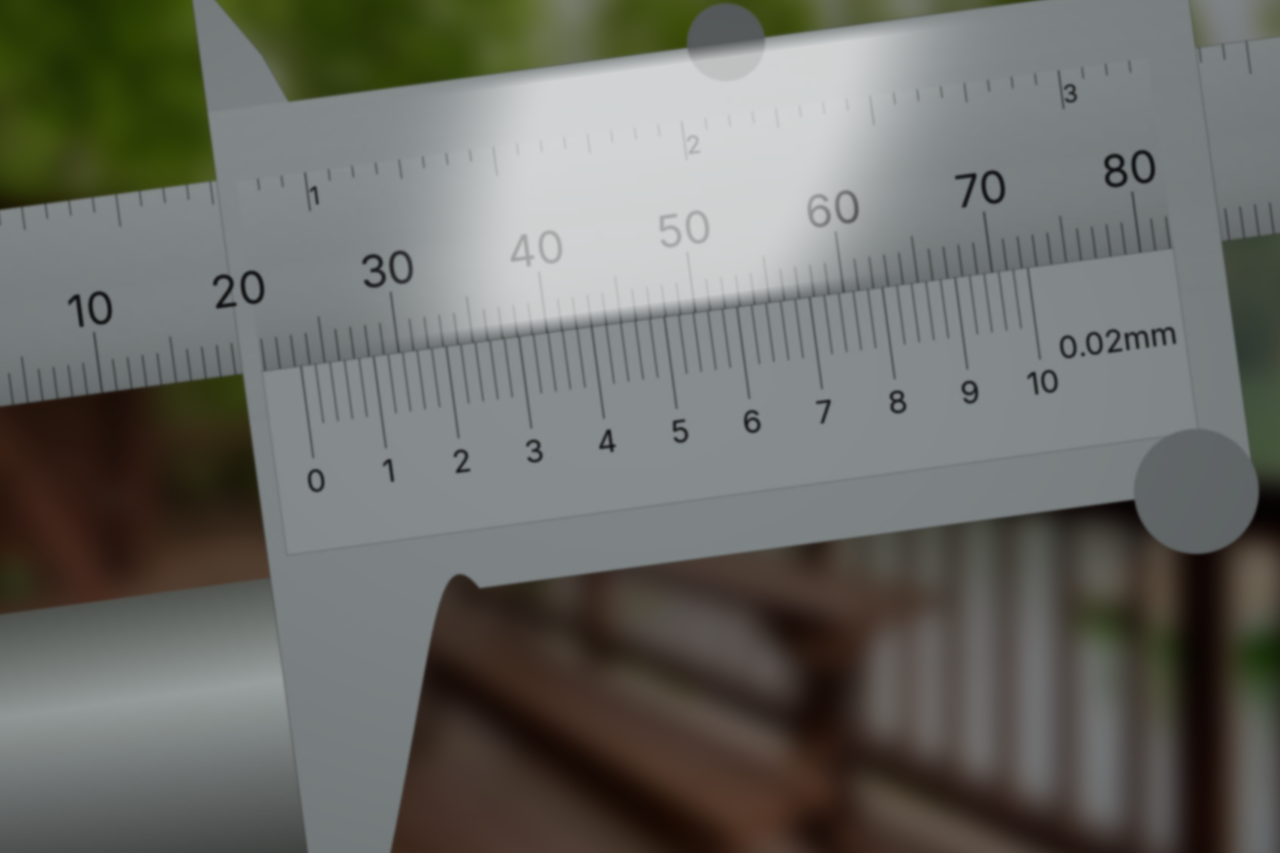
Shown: 23.4 mm
